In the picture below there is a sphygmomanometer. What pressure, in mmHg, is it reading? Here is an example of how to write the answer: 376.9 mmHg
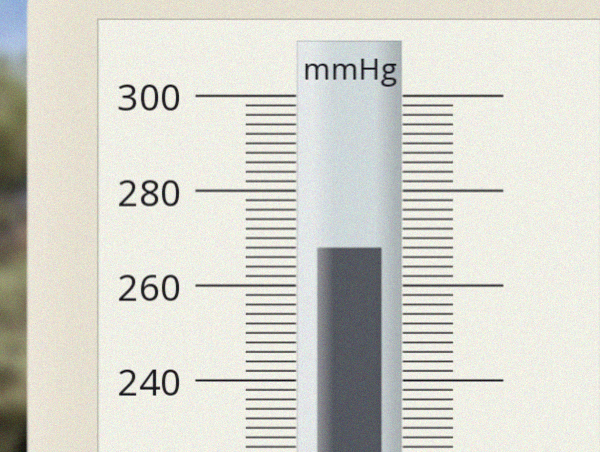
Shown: 268 mmHg
